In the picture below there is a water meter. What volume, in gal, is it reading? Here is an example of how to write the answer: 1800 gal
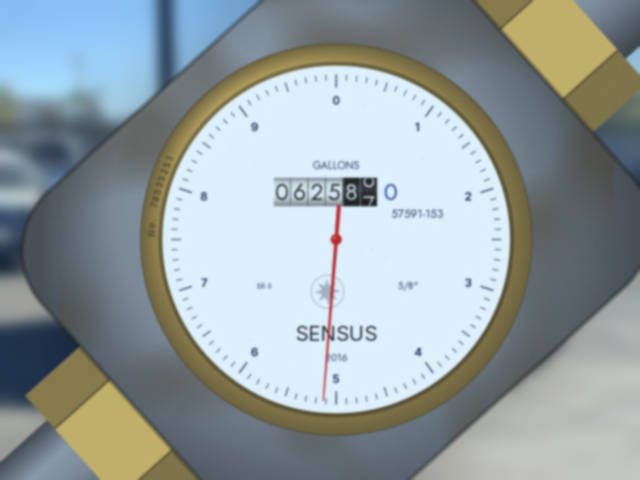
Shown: 625865.1 gal
